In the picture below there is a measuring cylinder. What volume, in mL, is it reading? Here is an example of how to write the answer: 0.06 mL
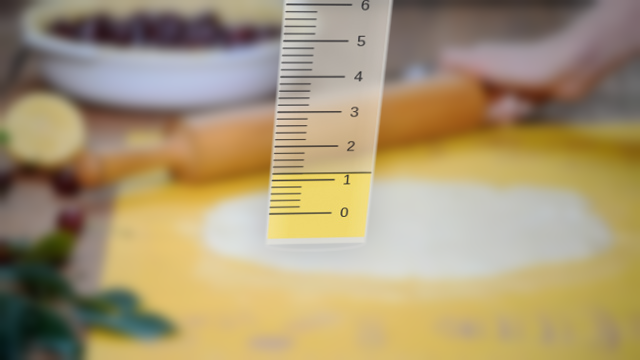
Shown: 1.2 mL
